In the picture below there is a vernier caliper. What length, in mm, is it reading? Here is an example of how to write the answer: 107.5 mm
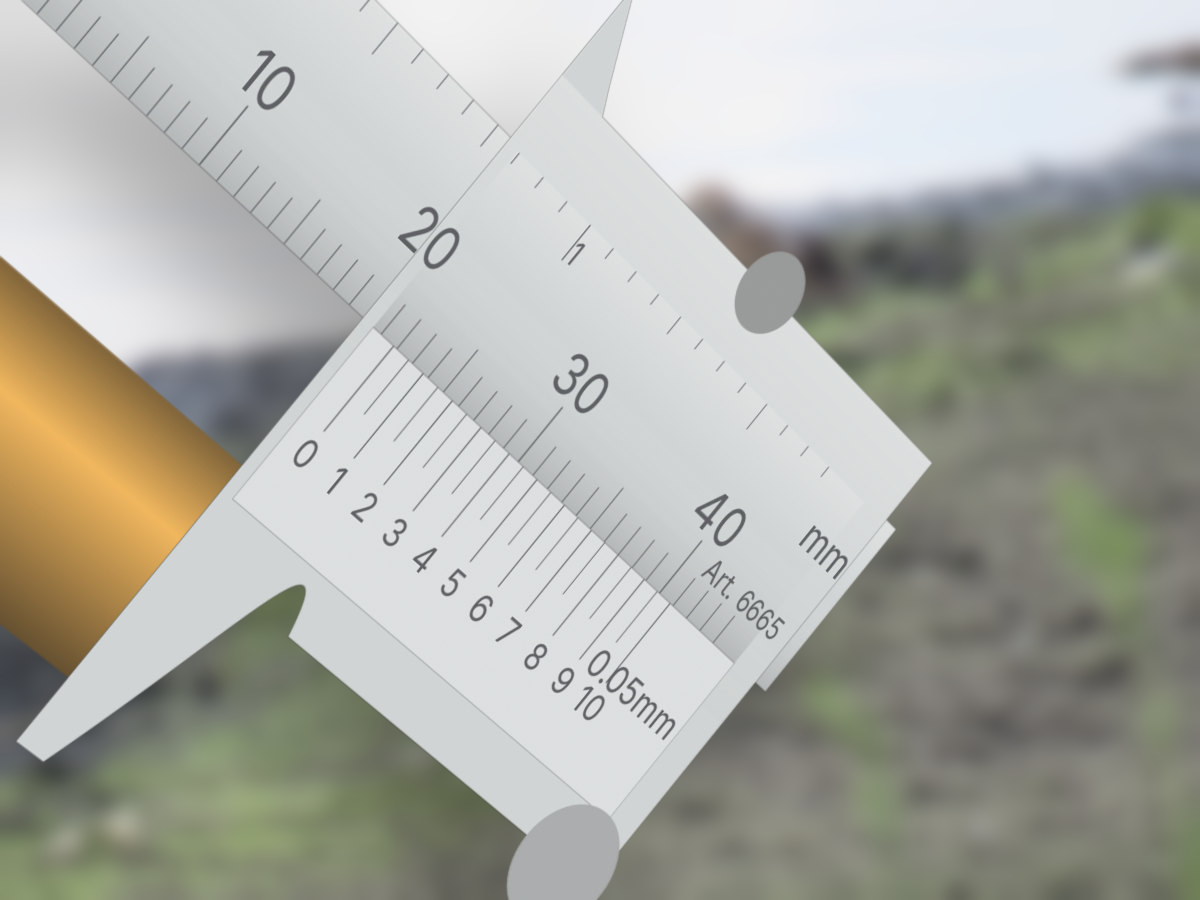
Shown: 21.8 mm
